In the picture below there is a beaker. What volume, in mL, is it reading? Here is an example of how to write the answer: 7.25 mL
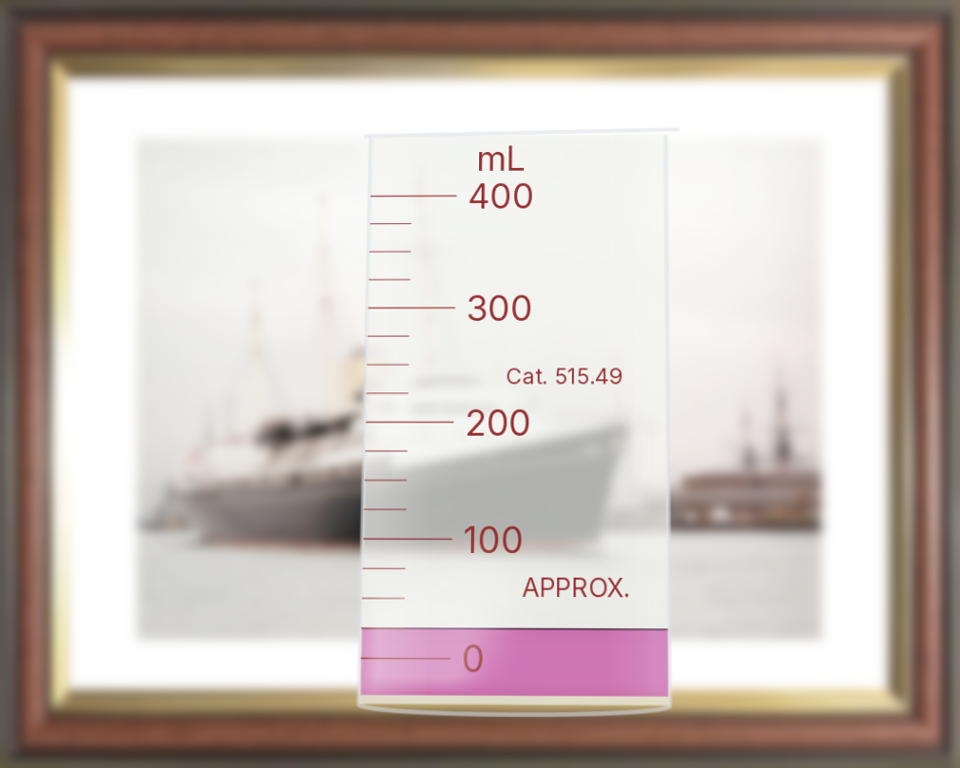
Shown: 25 mL
